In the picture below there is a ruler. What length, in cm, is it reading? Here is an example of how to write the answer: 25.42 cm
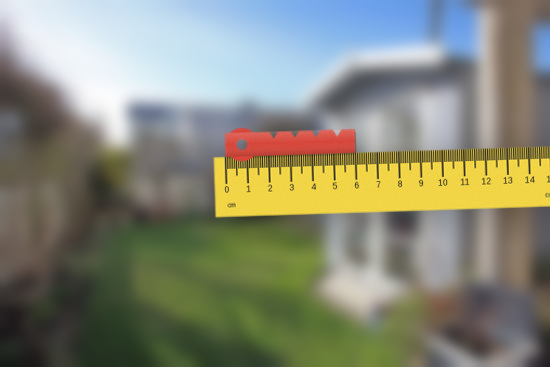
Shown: 6 cm
